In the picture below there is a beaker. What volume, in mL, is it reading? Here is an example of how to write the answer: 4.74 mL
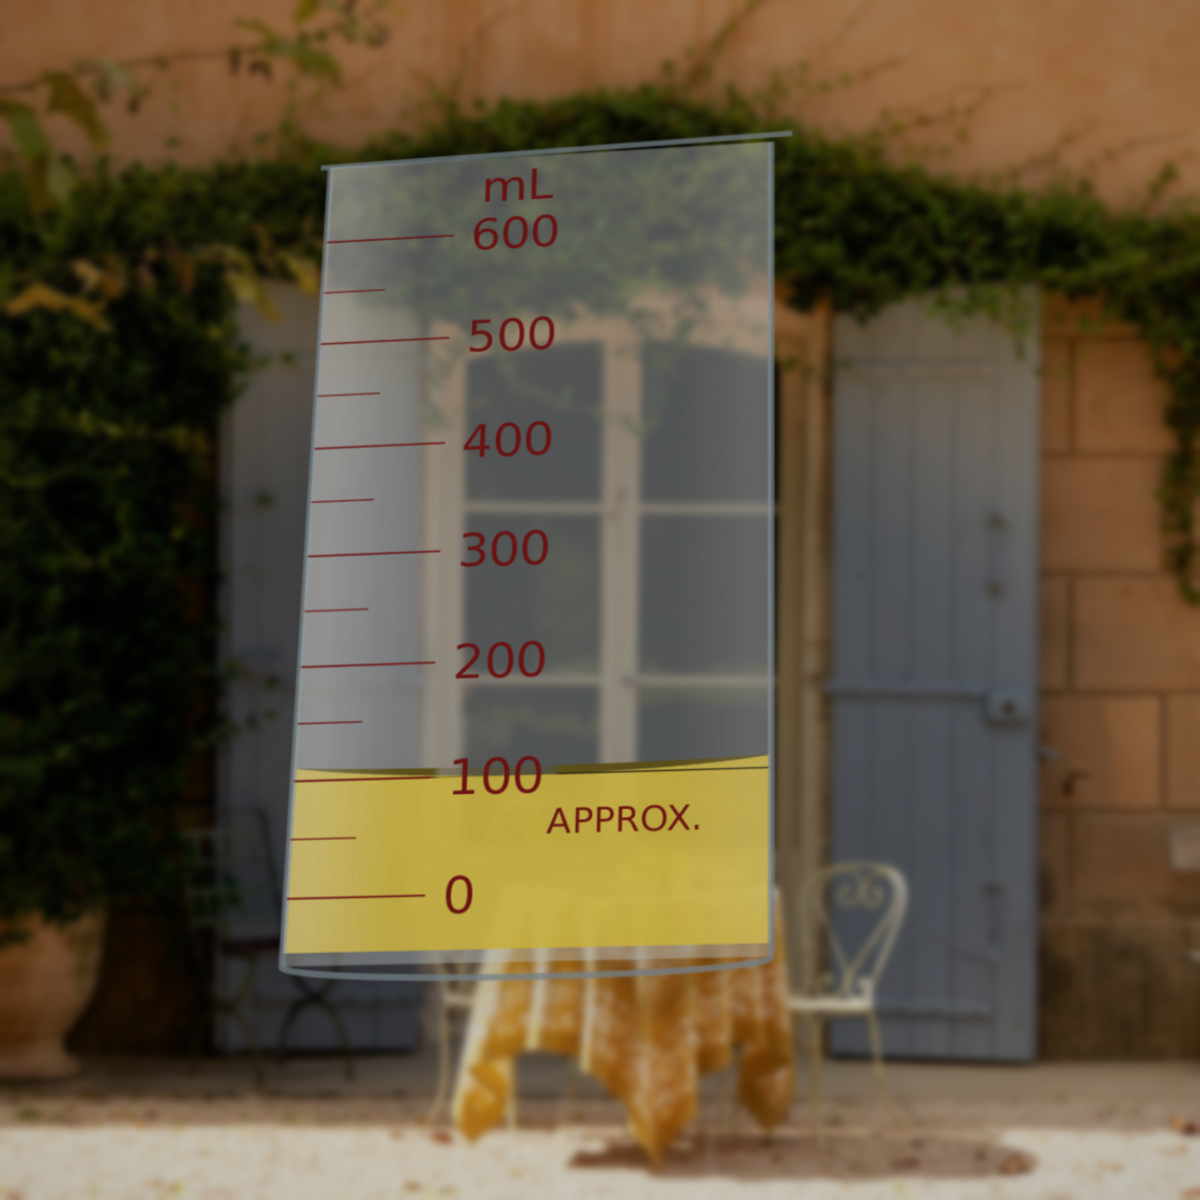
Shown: 100 mL
